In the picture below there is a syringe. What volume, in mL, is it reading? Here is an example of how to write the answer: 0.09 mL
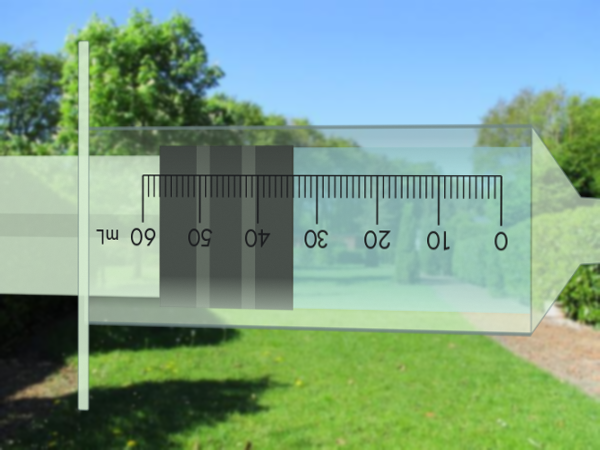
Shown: 34 mL
